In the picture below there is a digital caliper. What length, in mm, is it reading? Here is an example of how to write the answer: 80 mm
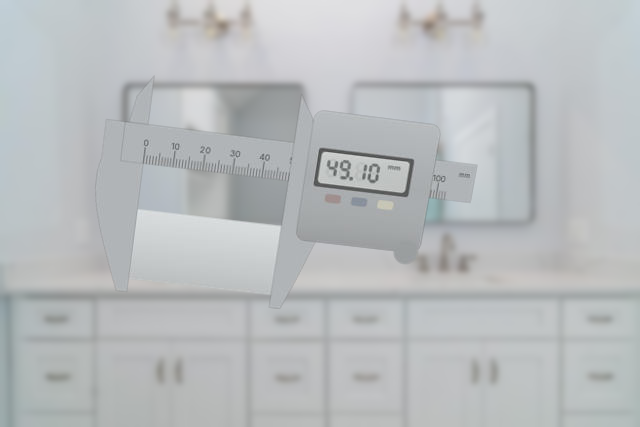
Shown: 49.10 mm
